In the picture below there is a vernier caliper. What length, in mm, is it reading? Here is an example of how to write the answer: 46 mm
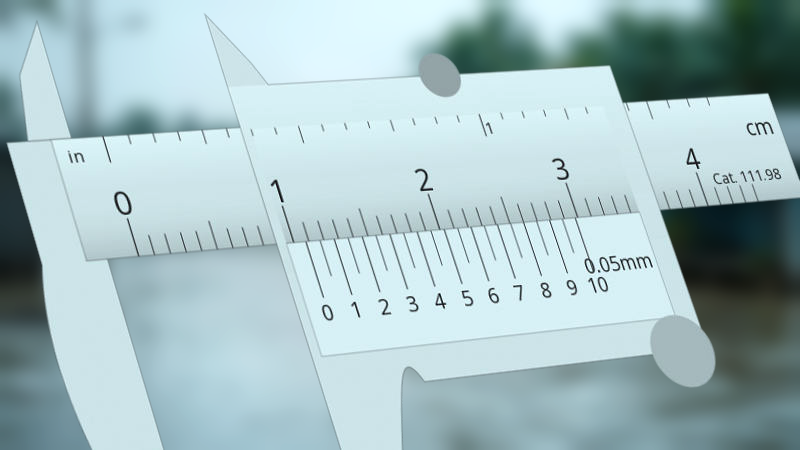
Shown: 10.8 mm
